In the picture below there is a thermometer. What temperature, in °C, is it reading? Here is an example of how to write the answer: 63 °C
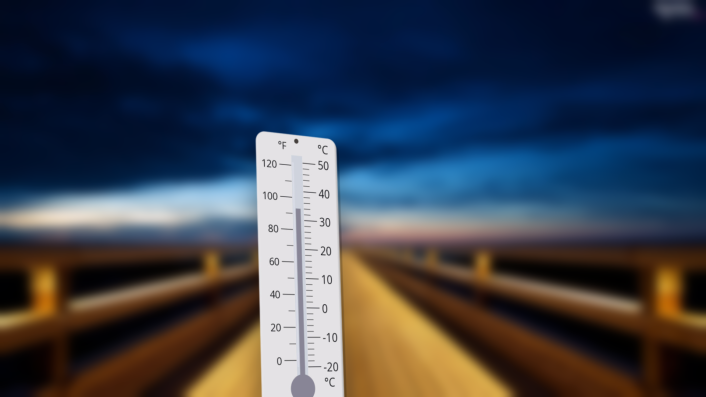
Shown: 34 °C
